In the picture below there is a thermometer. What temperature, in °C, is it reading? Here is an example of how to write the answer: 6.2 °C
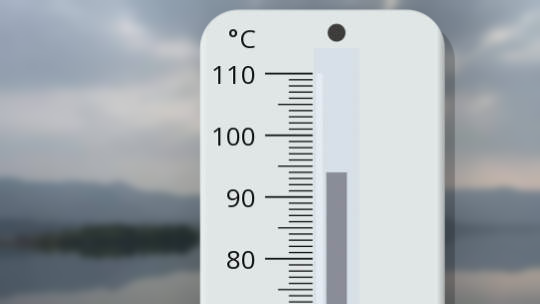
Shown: 94 °C
